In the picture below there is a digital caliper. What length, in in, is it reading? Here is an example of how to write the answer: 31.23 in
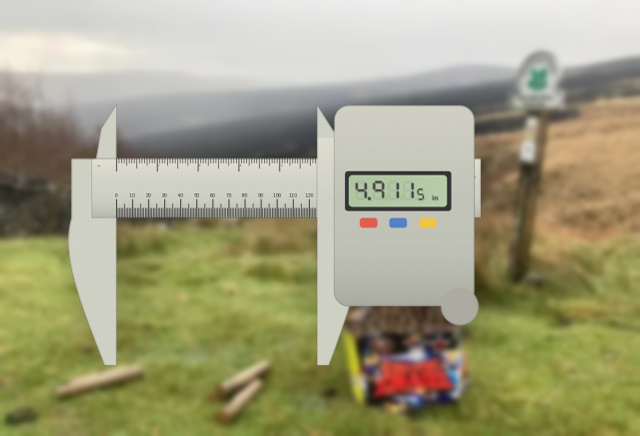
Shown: 4.9115 in
